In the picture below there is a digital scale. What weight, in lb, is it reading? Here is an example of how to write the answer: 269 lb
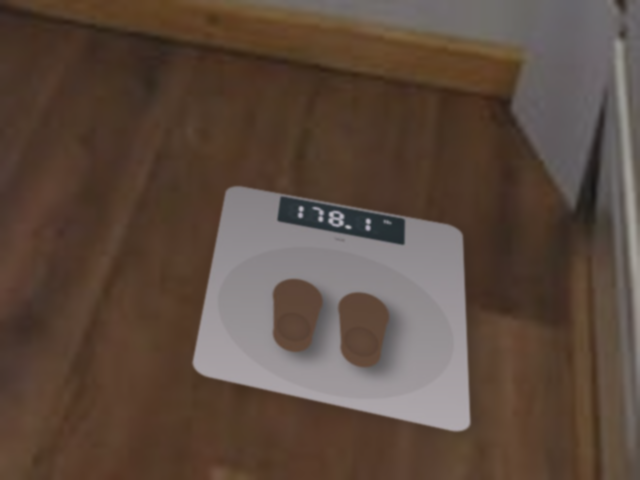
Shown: 178.1 lb
